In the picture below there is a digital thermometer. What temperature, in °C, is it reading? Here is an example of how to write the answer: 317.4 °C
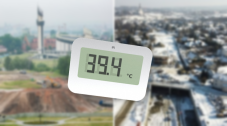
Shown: 39.4 °C
